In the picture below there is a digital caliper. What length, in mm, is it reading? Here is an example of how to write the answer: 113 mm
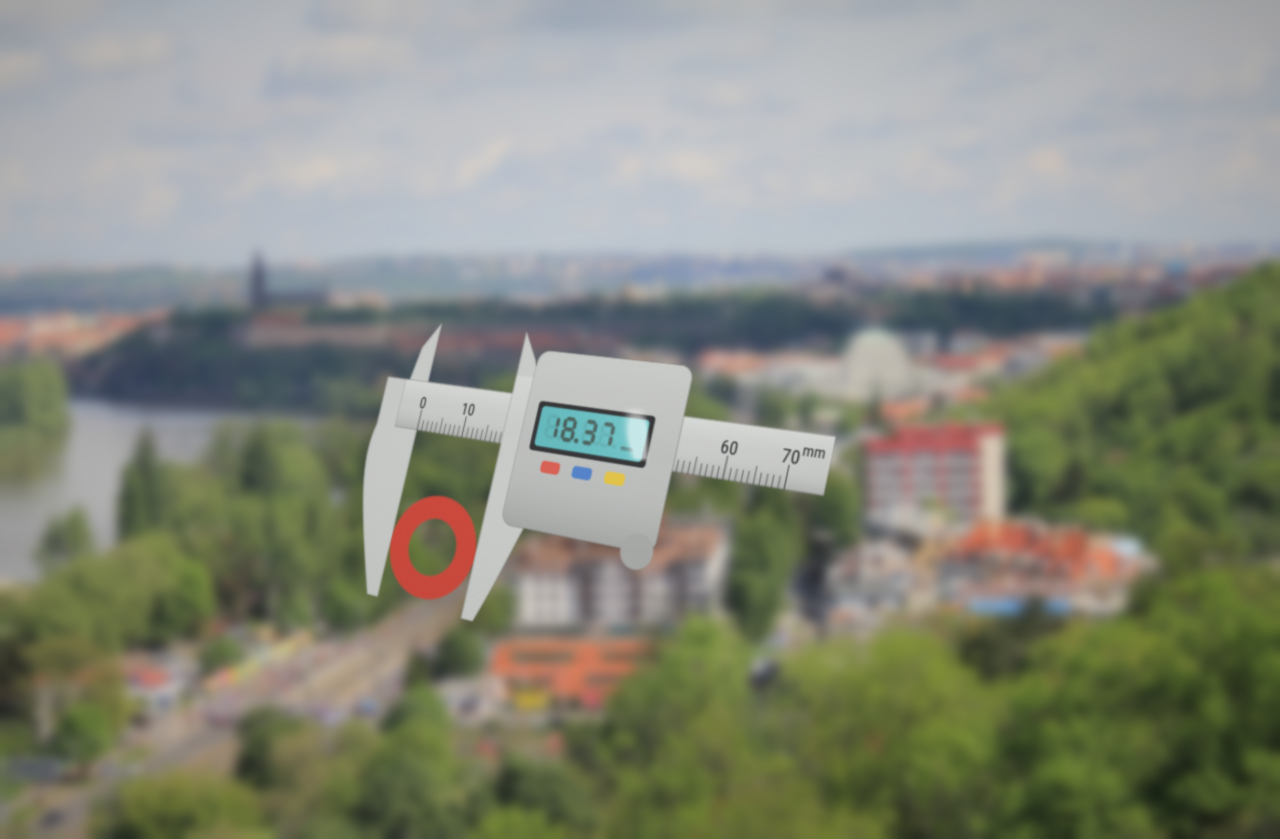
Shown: 18.37 mm
